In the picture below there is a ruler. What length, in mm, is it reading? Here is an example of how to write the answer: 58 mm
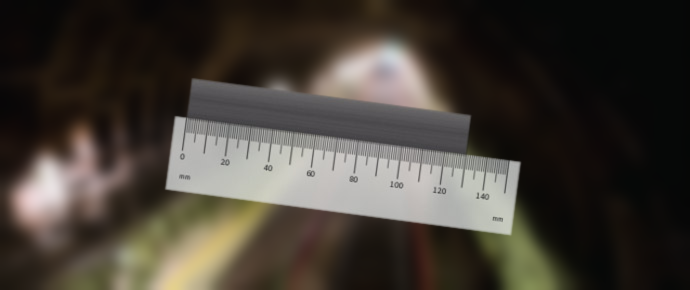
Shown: 130 mm
